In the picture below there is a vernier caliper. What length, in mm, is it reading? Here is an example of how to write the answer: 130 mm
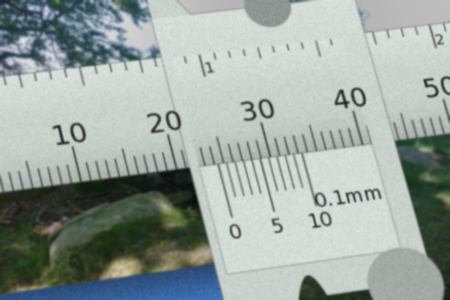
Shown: 24.4 mm
